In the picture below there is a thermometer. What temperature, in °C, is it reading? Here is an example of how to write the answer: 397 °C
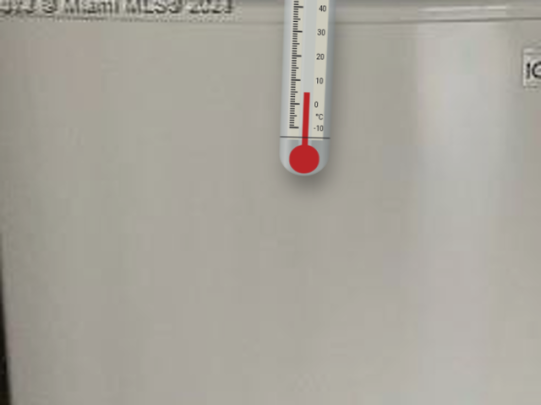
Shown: 5 °C
